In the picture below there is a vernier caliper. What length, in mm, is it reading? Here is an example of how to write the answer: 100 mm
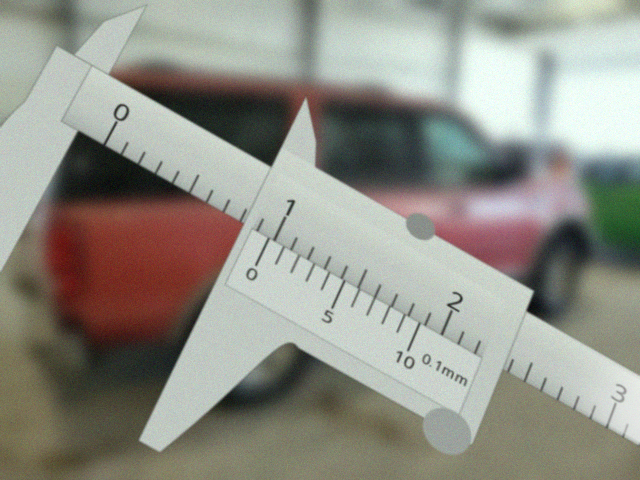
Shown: 9.7 mm
